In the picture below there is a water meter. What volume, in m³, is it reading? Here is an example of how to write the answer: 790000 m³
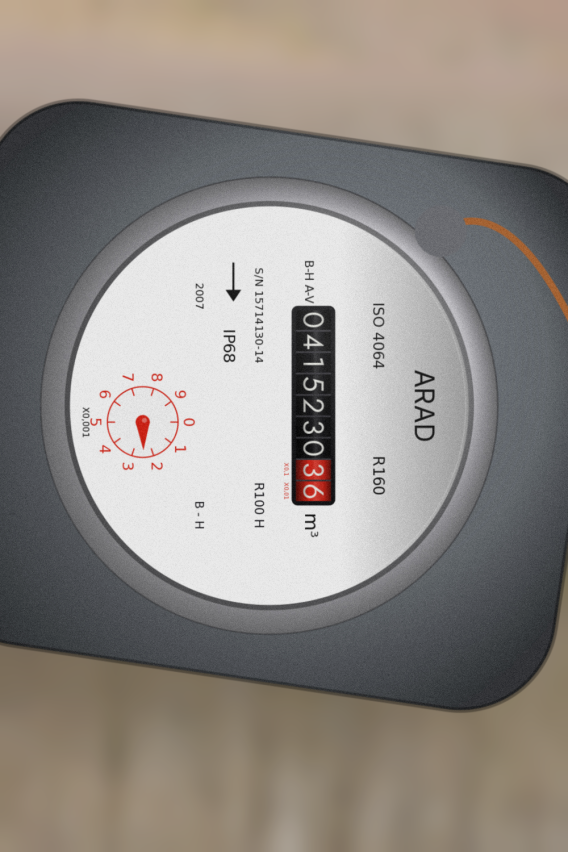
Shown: 415230.362 m³
